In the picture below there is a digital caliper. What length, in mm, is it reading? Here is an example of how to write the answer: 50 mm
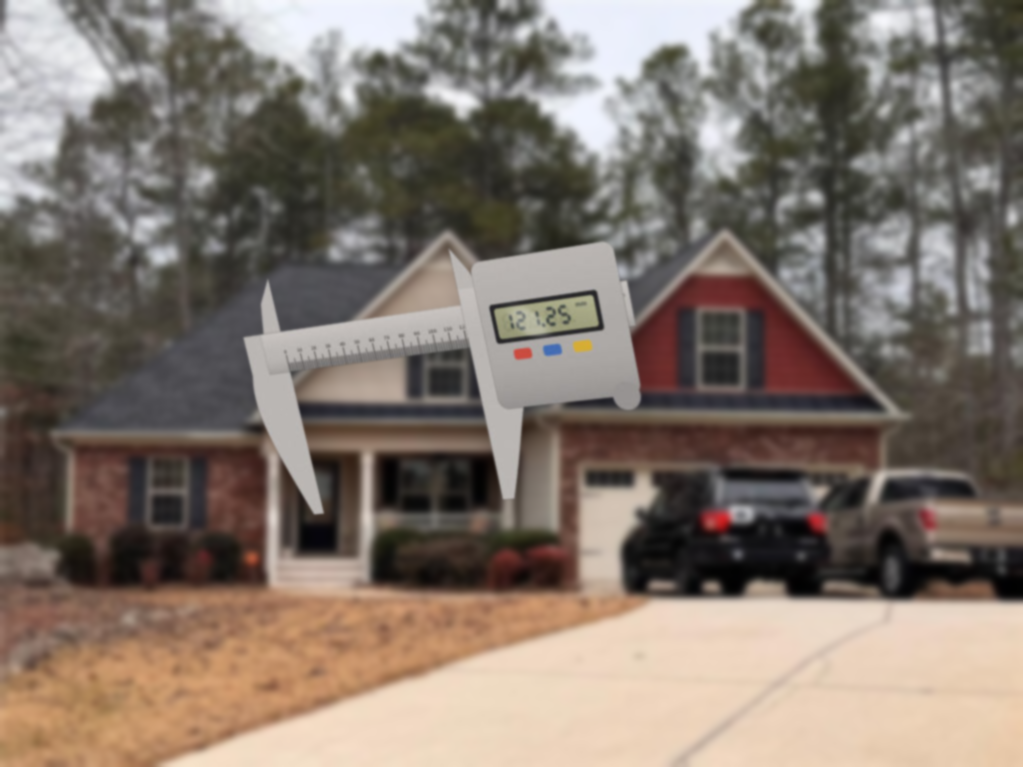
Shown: 121.25 mm
